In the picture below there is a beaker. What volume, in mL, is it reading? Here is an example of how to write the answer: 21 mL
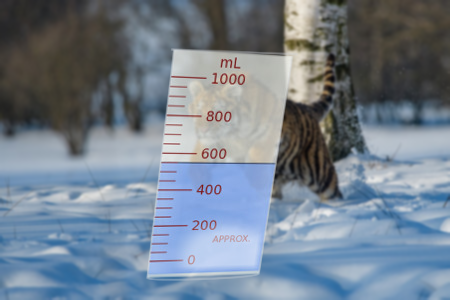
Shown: 550 mL
